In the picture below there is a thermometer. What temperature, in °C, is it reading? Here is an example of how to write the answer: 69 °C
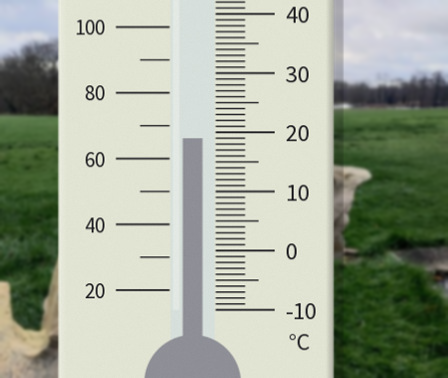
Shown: 19 °C
